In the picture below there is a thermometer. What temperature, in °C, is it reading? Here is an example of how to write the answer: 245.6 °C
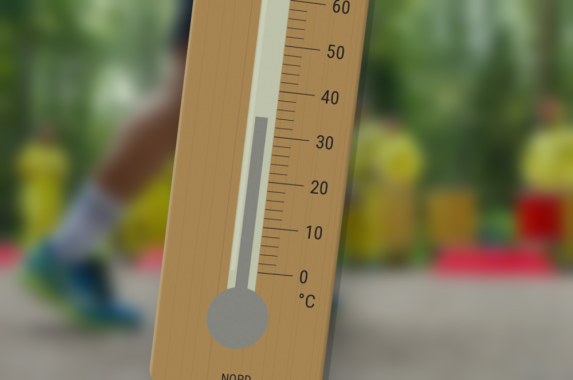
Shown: 34 °C
